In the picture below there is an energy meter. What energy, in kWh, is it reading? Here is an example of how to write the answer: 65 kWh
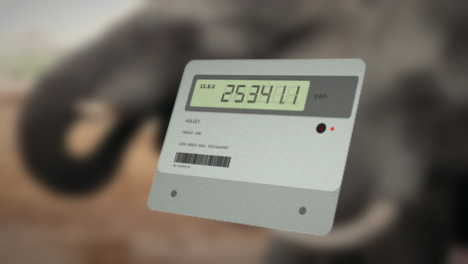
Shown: 25341.1 kWh
